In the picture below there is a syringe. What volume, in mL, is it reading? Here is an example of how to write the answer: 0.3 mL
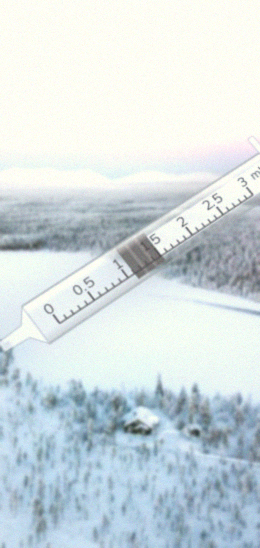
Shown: 1.1 mL
